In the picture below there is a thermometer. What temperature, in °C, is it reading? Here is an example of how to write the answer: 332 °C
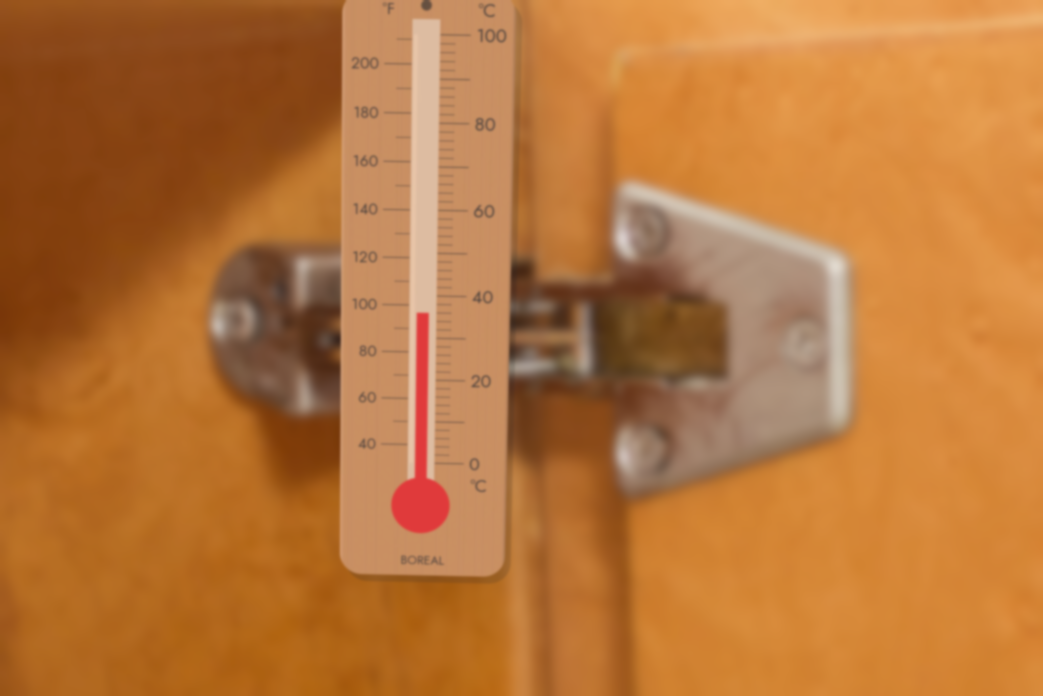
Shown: 36 °C
